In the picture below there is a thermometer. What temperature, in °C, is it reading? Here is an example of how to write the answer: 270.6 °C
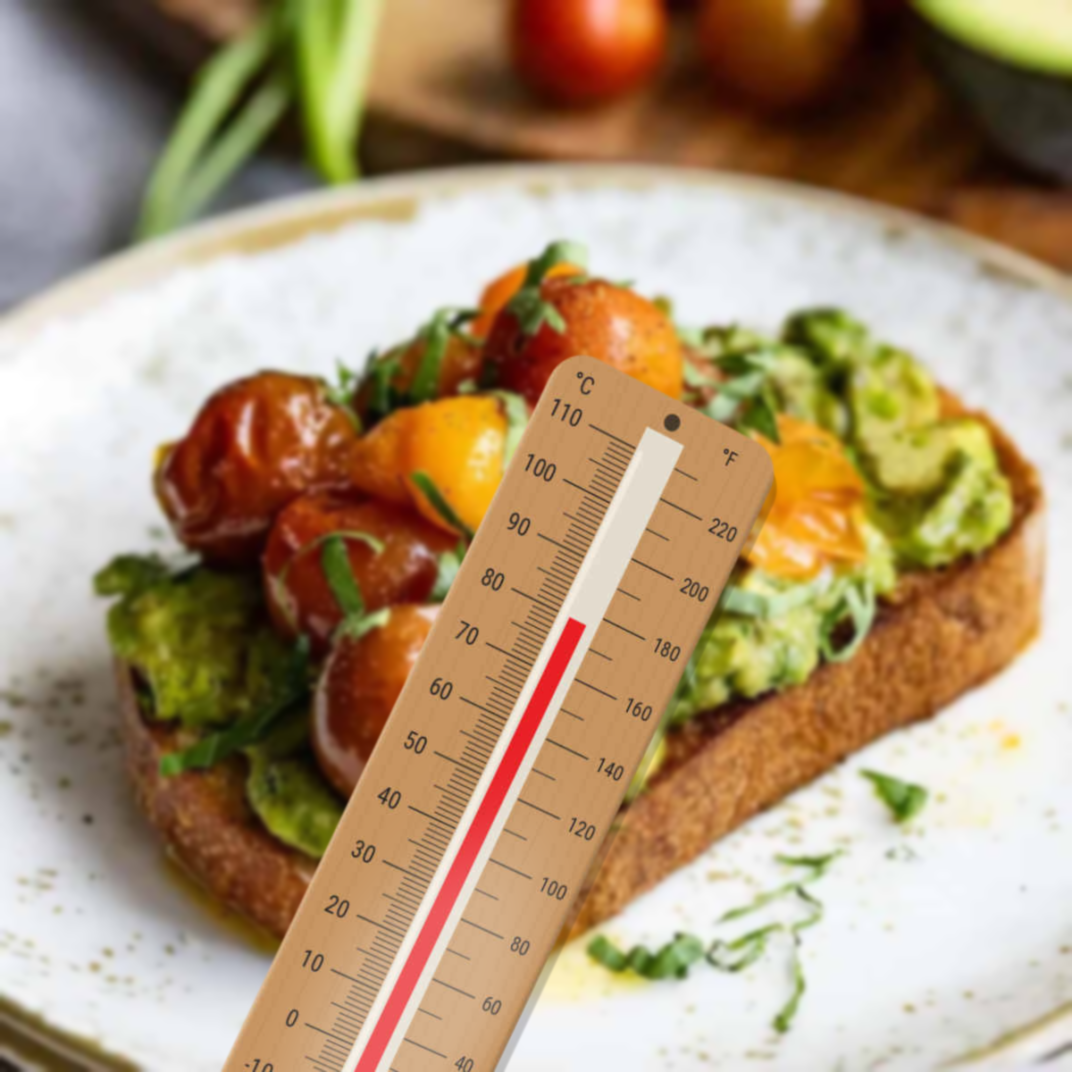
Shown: 80 °C
